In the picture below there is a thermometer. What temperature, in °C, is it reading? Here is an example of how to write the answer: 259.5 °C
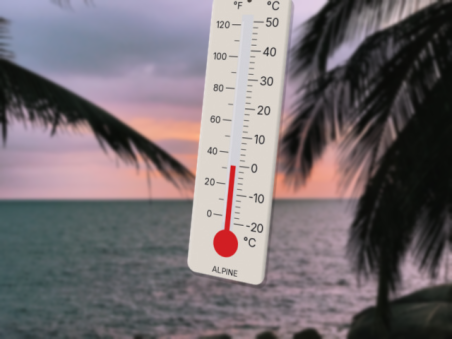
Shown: 0 °C
